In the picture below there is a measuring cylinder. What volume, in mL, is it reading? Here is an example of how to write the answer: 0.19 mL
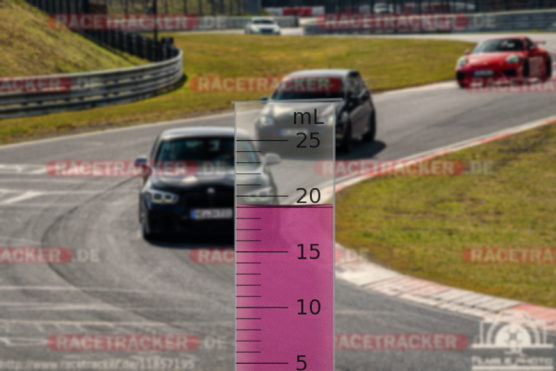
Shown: 19 mL
